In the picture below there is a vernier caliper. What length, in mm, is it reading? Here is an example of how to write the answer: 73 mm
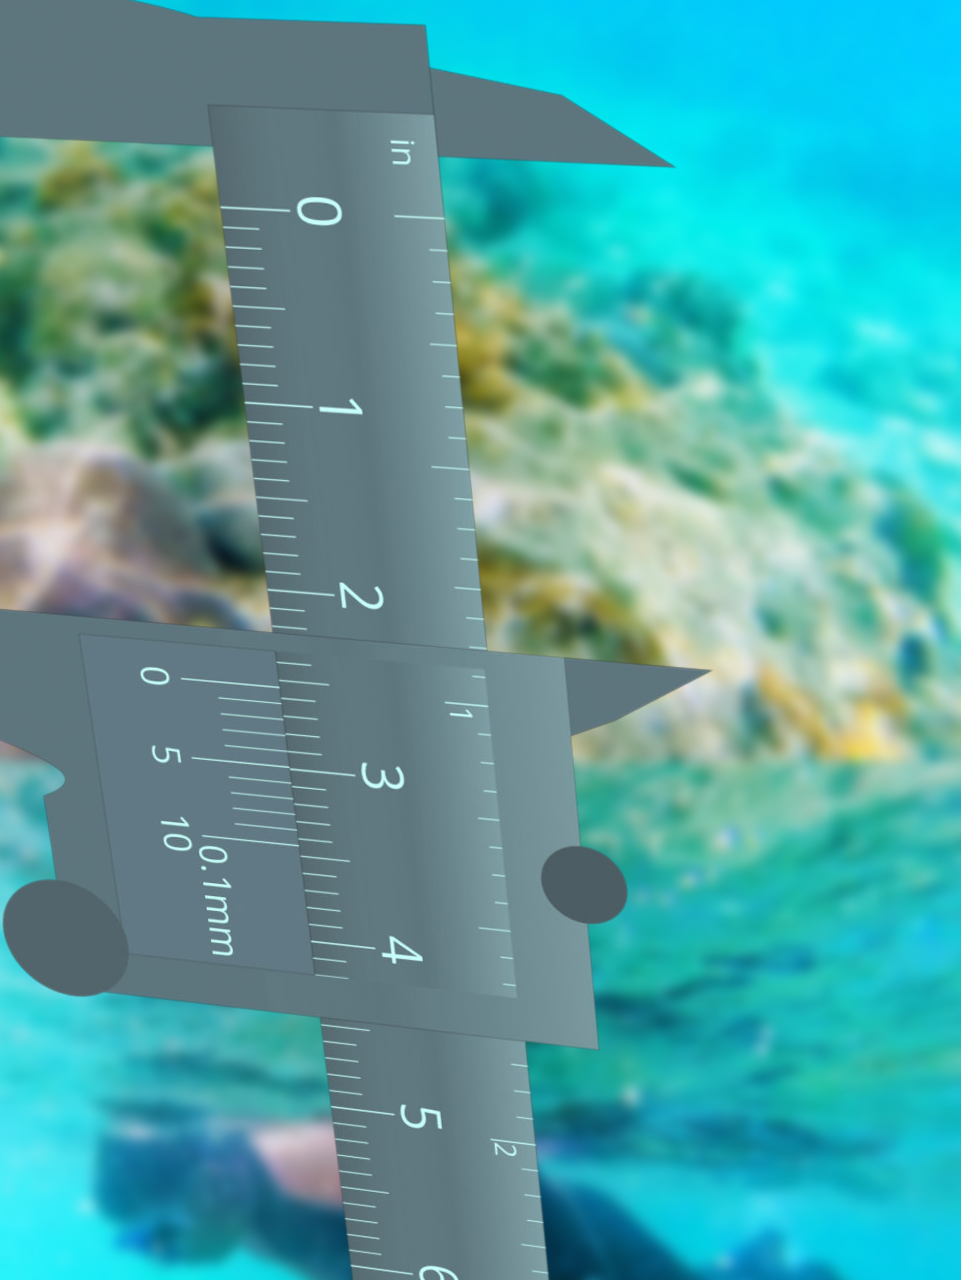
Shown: 25.4 mm
